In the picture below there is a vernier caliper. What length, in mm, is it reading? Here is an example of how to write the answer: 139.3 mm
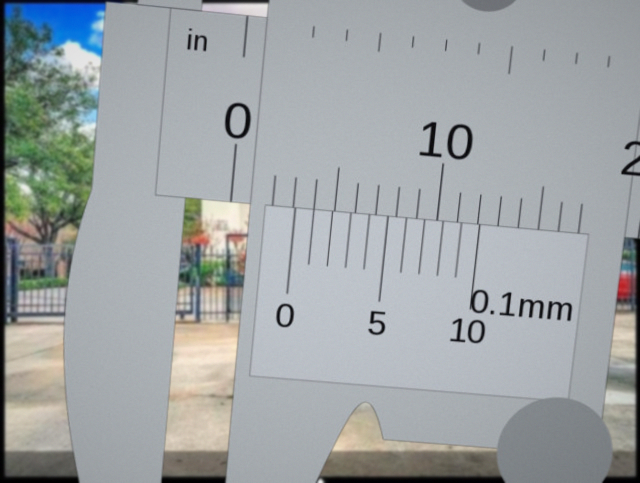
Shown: 3.1 mm
